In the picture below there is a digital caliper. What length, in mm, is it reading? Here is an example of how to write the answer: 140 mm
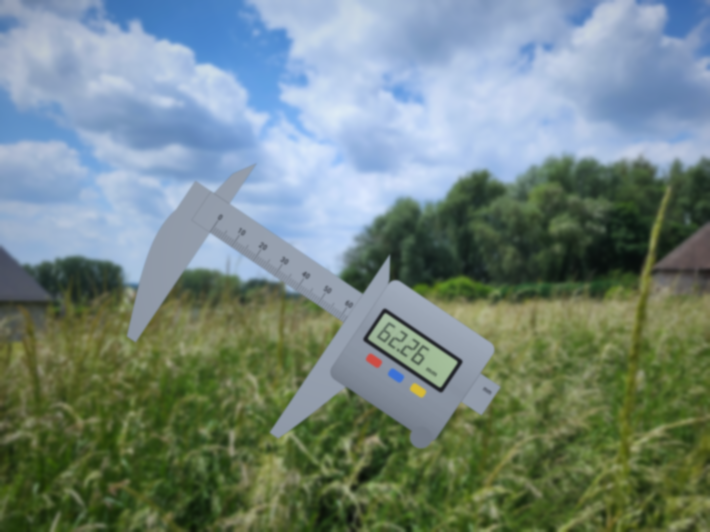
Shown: 62.26 mm
